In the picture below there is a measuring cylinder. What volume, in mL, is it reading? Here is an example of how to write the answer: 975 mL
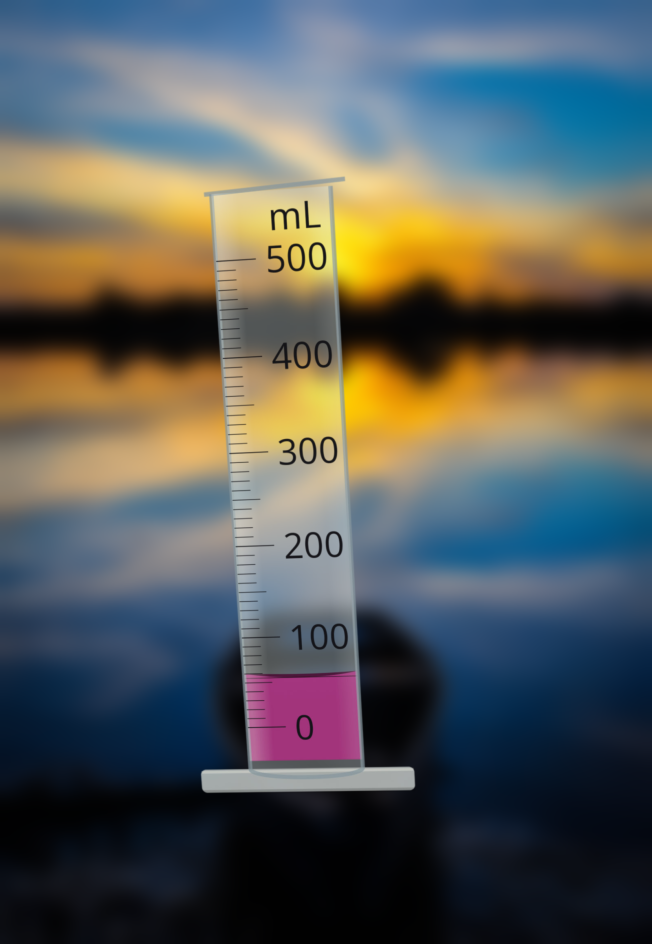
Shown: 55 mL
